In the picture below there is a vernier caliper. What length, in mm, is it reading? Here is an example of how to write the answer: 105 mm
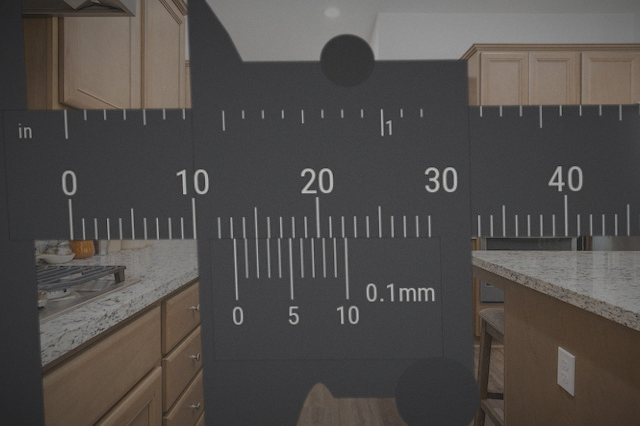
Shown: 13.2 mm
